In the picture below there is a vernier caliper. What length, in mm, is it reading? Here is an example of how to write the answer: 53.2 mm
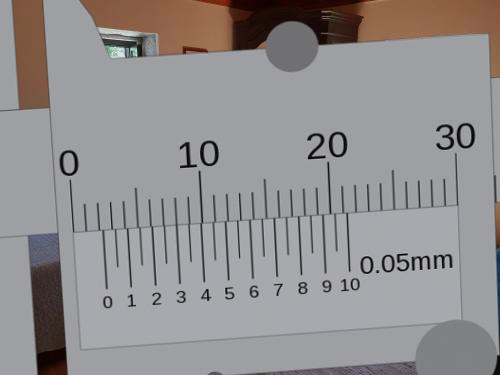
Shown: 2.3 mm
